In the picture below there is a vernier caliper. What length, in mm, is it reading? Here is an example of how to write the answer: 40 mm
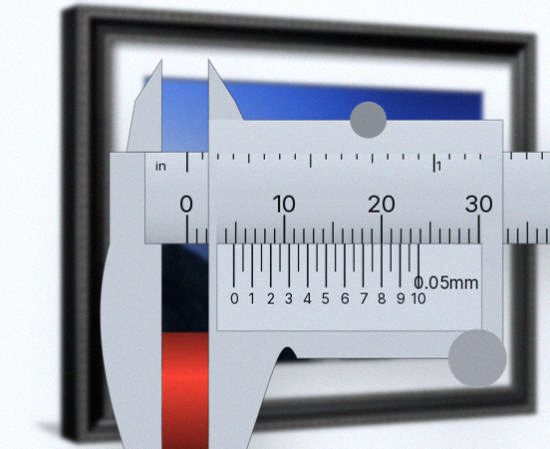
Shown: 4.8 mm
